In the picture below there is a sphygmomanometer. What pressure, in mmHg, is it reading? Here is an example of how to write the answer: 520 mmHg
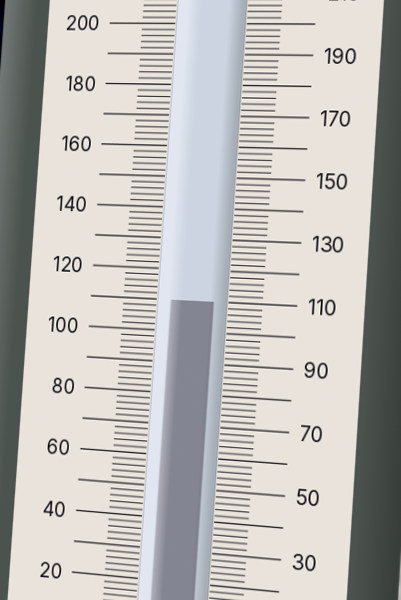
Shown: 110 mmHg
